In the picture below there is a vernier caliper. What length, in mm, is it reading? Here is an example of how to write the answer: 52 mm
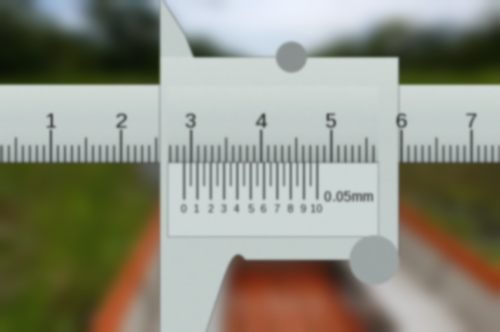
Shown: 29.0 mm
